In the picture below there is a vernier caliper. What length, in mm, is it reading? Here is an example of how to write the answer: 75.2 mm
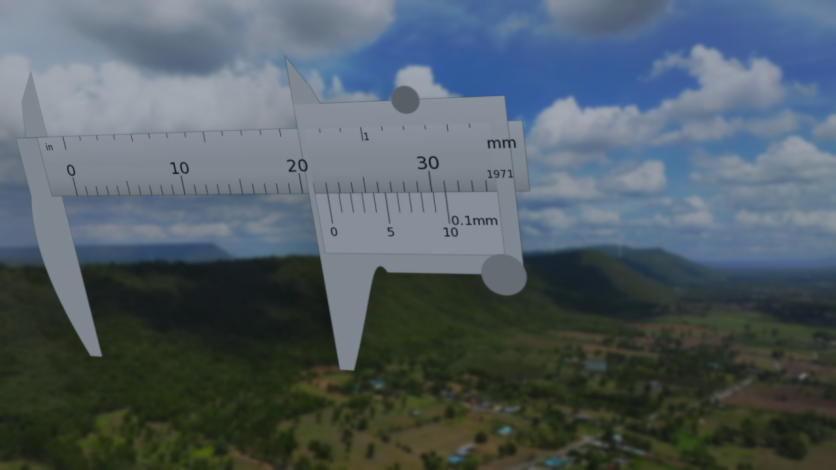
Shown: 22.0 mm
